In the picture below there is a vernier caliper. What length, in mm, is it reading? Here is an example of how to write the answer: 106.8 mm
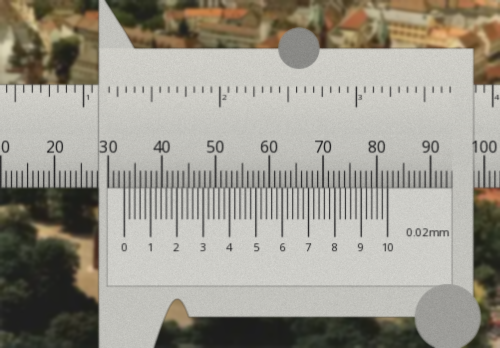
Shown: 33.0 mm
